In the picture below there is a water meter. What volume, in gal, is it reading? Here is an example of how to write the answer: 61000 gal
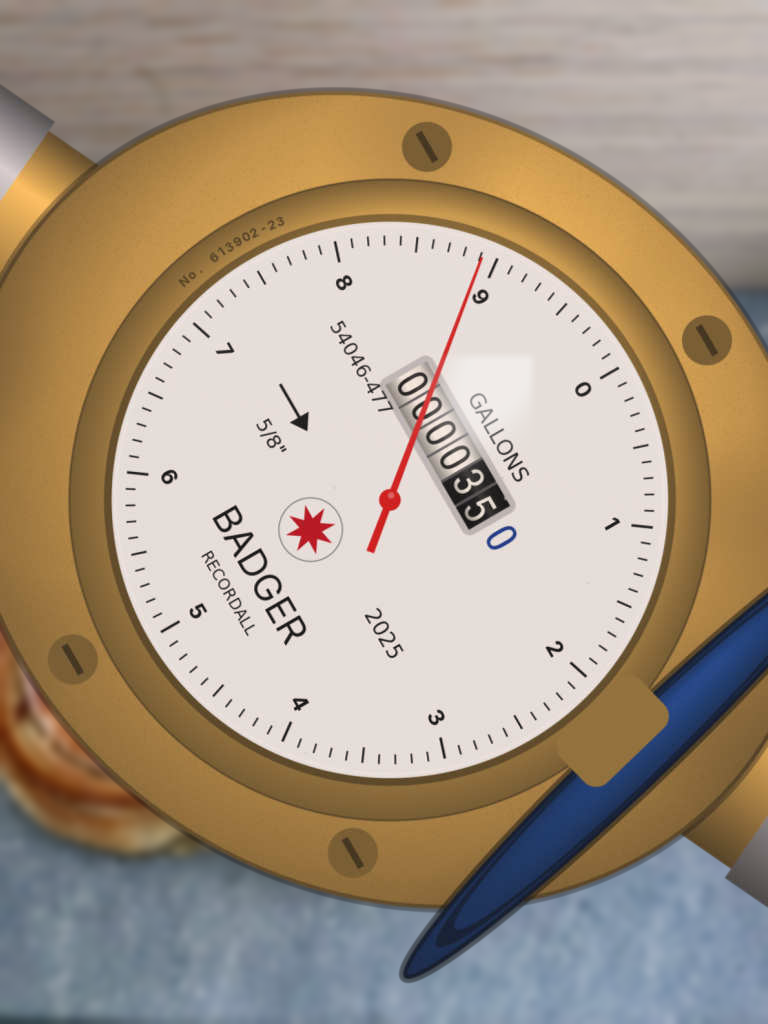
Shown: 348.9 gal
